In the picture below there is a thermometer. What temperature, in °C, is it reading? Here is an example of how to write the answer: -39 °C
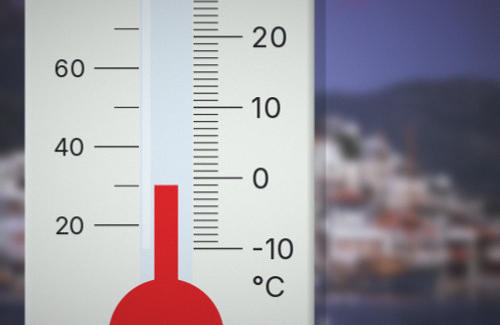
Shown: -1 °C
